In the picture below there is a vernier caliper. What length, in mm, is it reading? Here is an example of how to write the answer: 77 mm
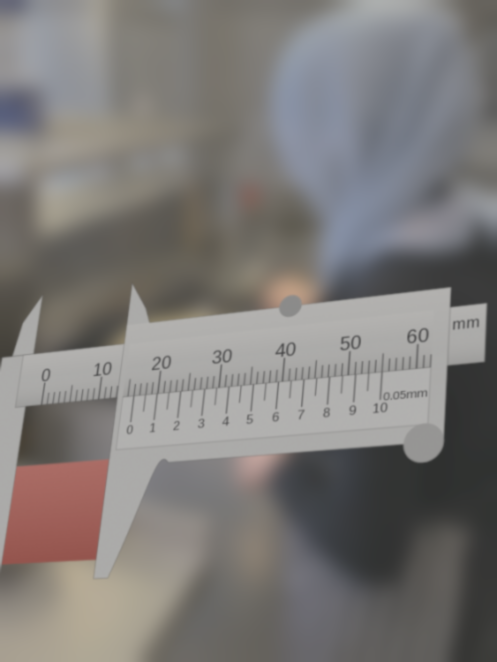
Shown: 16.0 mm
